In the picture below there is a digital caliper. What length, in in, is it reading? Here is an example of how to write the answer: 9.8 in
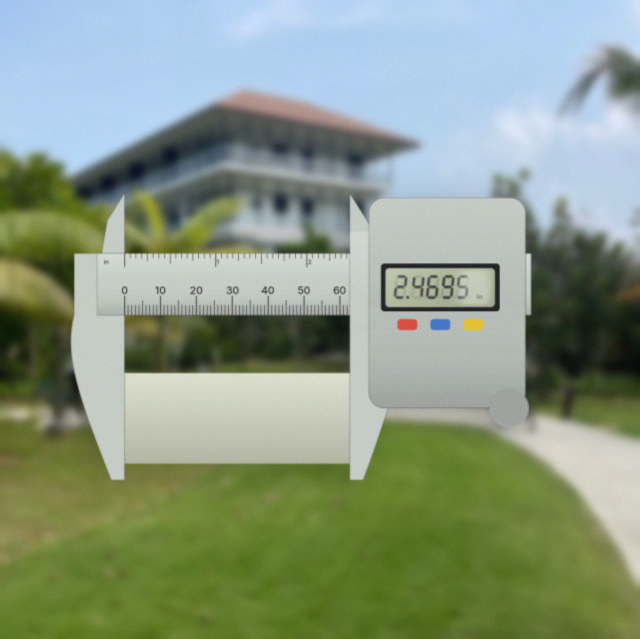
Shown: 2.4695 in
